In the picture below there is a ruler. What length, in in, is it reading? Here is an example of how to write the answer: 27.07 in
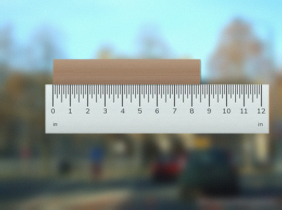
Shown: 8.5 in
